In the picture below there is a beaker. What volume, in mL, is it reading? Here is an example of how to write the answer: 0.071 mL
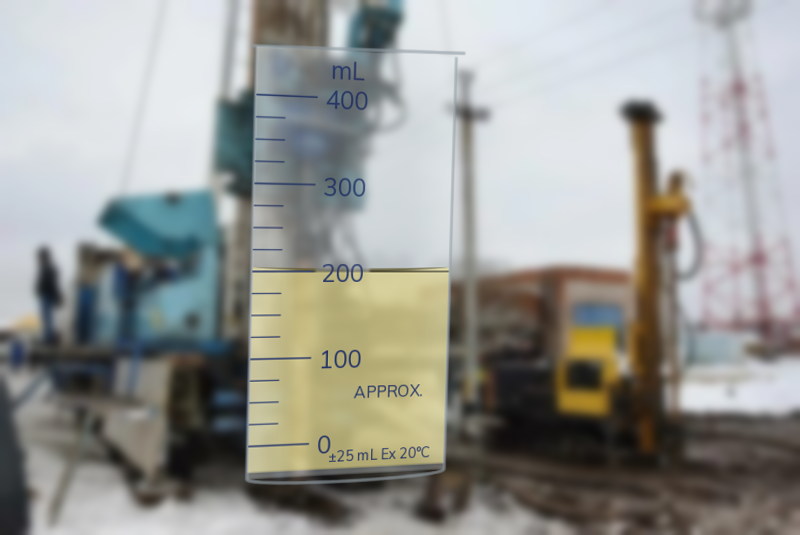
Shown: 200 mL
